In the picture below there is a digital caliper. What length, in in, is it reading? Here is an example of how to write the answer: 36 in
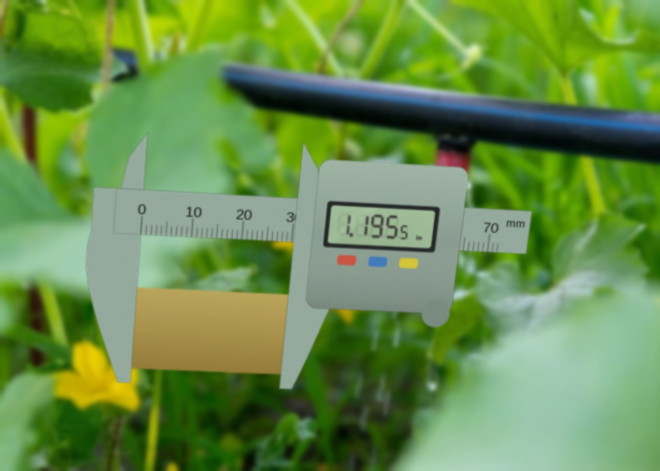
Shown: 1.1955 in
